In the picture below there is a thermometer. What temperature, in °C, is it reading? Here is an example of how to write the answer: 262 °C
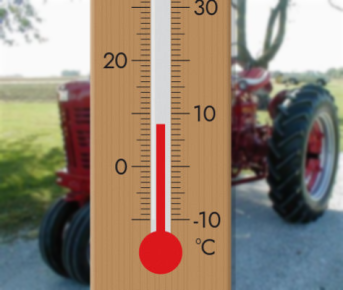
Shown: 8 °C
